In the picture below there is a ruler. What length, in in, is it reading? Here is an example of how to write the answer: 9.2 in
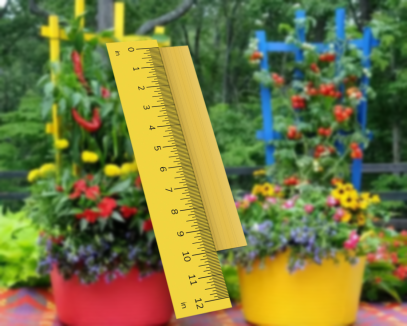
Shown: 10 in
